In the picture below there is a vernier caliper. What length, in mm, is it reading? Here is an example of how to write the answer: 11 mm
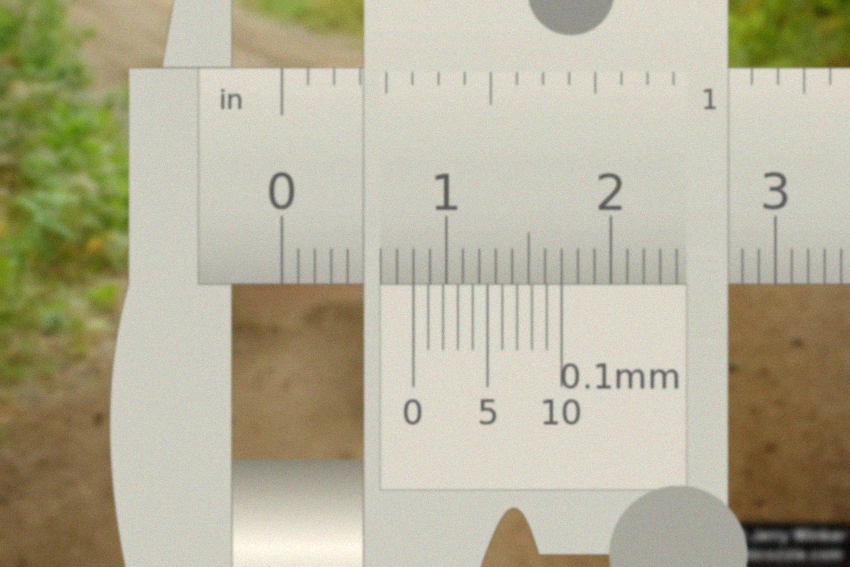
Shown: 8.0 mm
